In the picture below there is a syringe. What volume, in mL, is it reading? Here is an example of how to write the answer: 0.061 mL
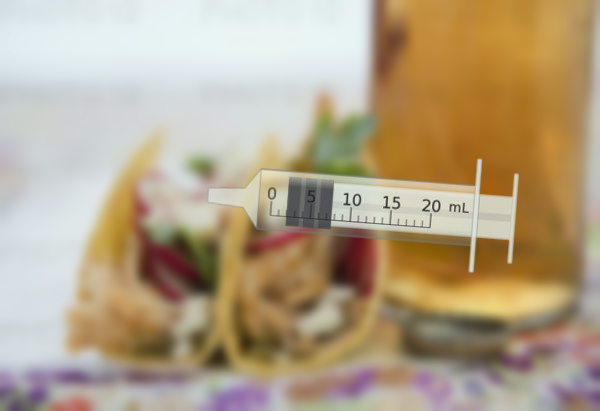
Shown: 2 mL
